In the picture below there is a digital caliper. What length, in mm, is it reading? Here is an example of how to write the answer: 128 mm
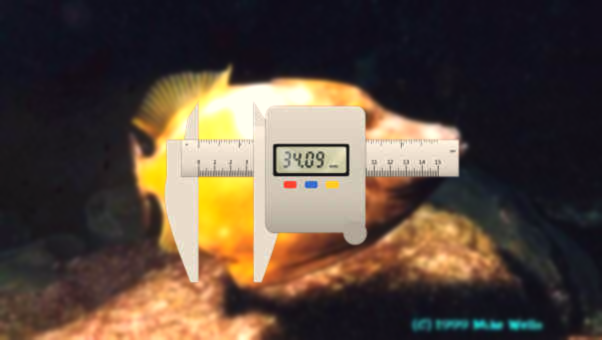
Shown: 34.09 mm
